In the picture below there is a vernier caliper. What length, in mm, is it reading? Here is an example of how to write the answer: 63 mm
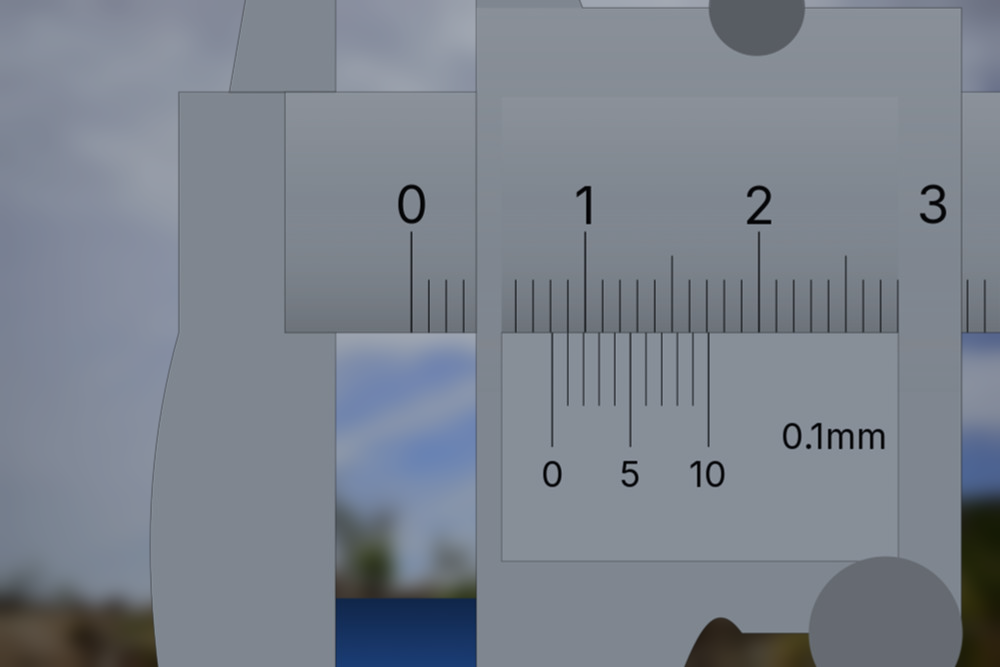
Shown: 8.1 mm
